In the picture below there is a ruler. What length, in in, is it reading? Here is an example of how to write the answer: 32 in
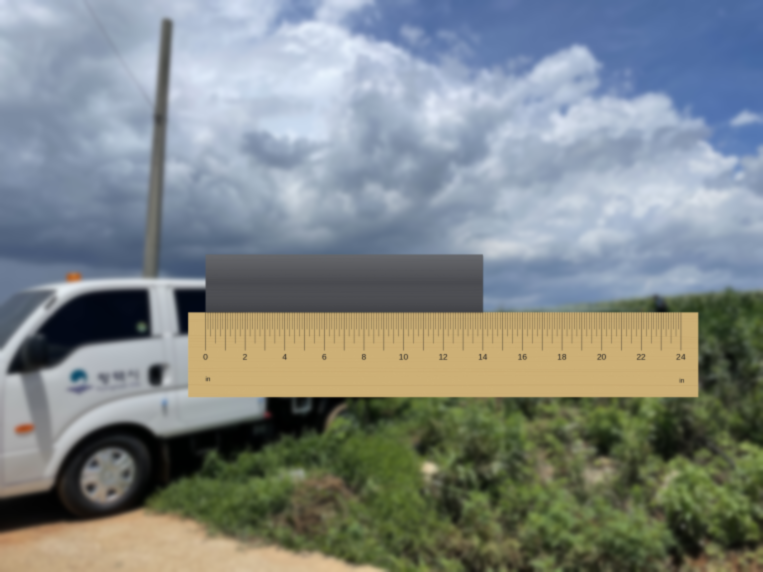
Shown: 14 in
